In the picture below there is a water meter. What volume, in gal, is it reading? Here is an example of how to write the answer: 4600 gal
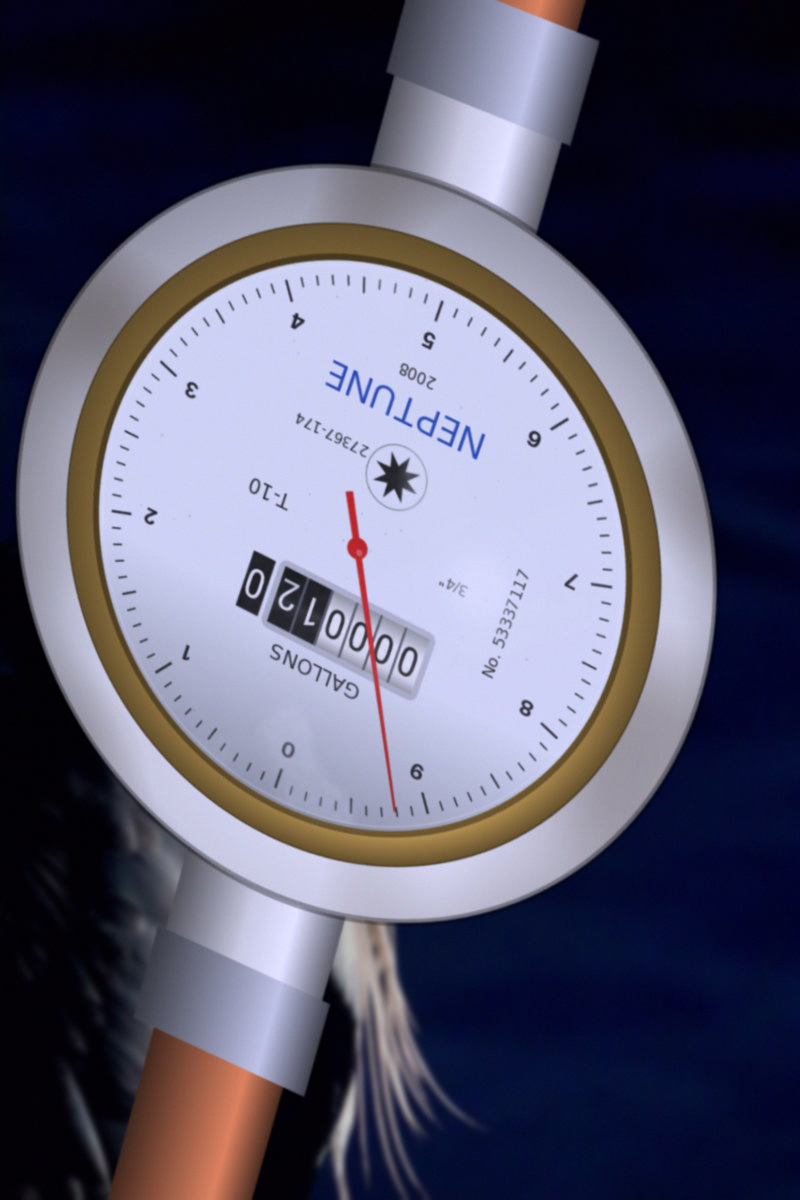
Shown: 119.2 gal
